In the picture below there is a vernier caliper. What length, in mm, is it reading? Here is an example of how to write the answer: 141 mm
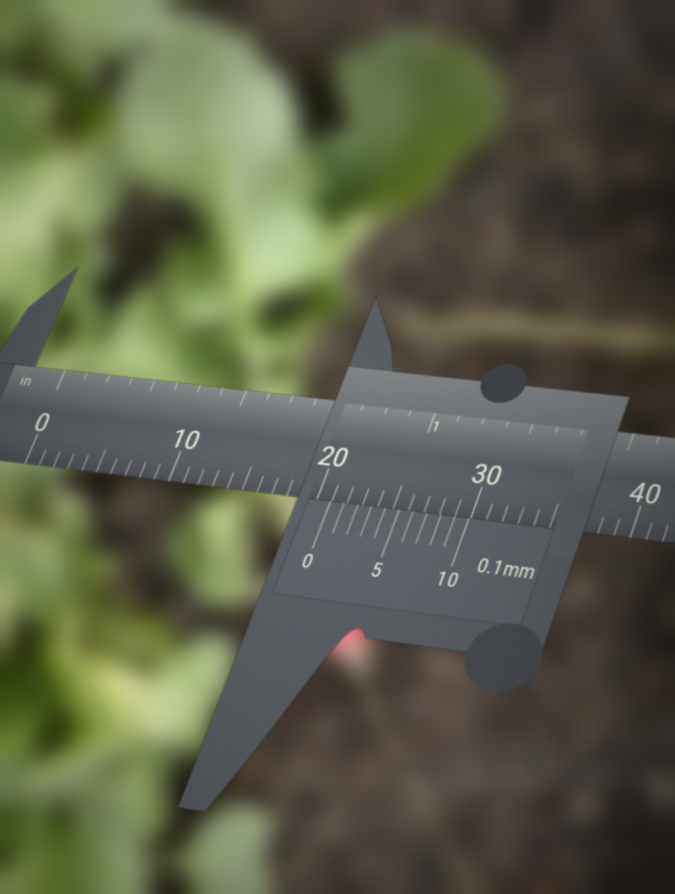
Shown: 20.9 mm
